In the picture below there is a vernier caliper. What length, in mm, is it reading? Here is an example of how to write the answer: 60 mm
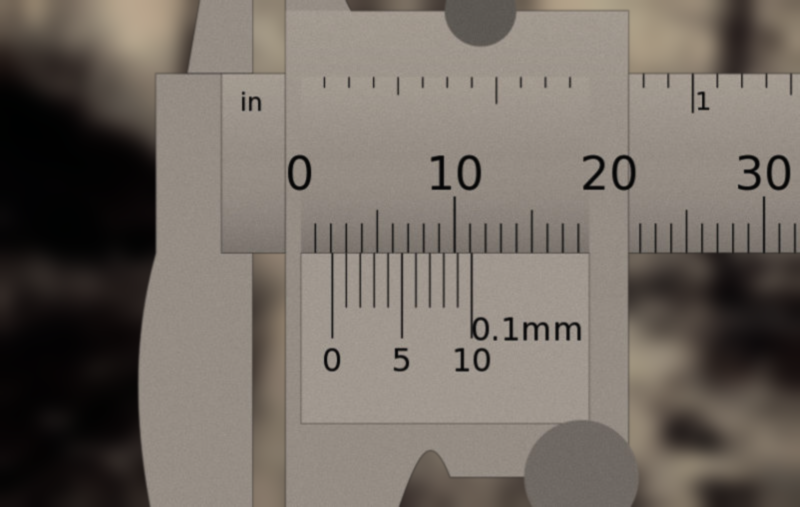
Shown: 2.1 mm
